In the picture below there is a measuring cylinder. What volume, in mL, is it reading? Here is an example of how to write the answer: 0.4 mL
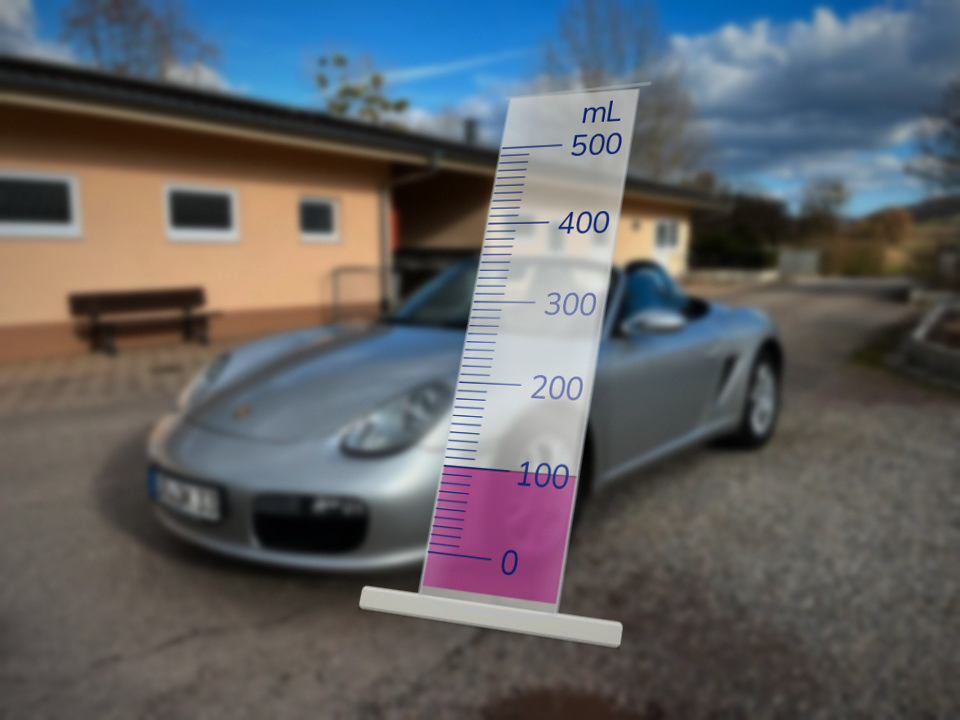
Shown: 100 mL
